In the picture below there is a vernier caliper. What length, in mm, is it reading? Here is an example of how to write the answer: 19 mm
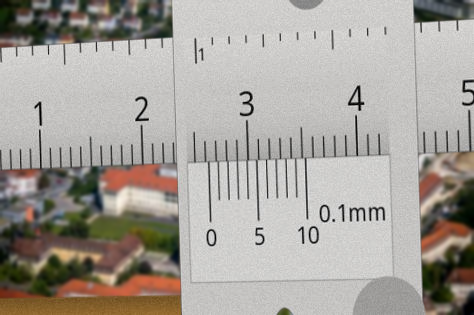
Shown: 26.3 mm
